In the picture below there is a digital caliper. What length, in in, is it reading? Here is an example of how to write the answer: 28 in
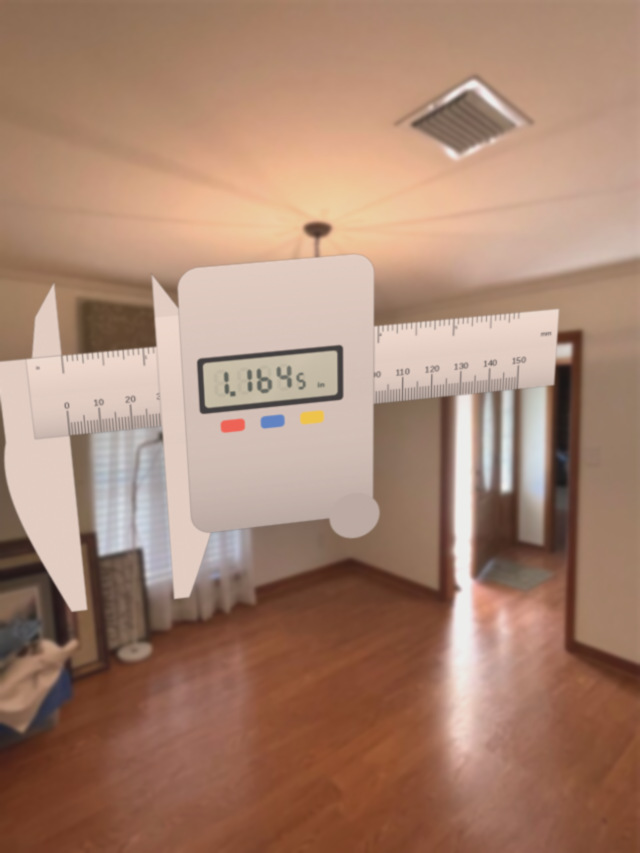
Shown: 1.1645 in
